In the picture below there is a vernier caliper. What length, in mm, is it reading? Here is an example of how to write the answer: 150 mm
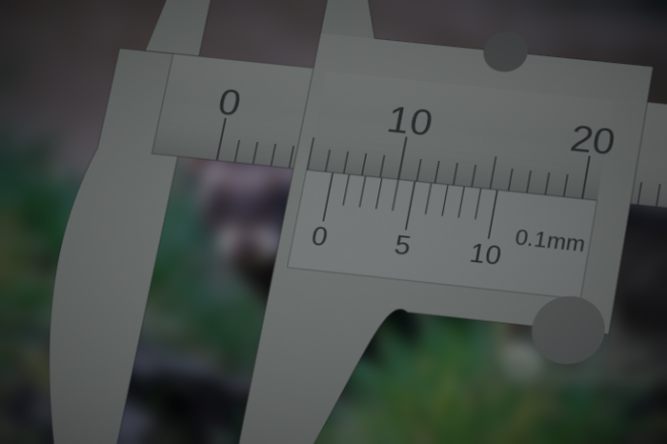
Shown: 6.4 mm
